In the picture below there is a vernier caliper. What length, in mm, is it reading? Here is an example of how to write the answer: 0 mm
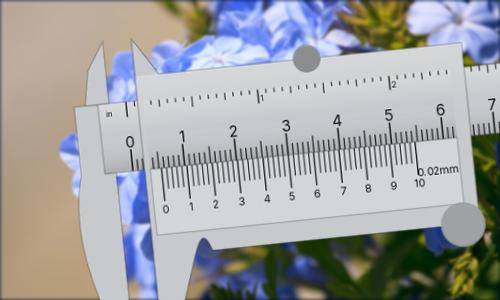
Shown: 5.5 mm
